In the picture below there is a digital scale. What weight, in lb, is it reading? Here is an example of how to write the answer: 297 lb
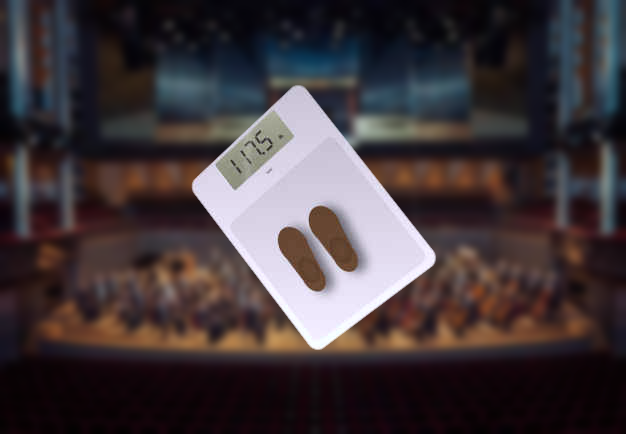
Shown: 117.5 lb
